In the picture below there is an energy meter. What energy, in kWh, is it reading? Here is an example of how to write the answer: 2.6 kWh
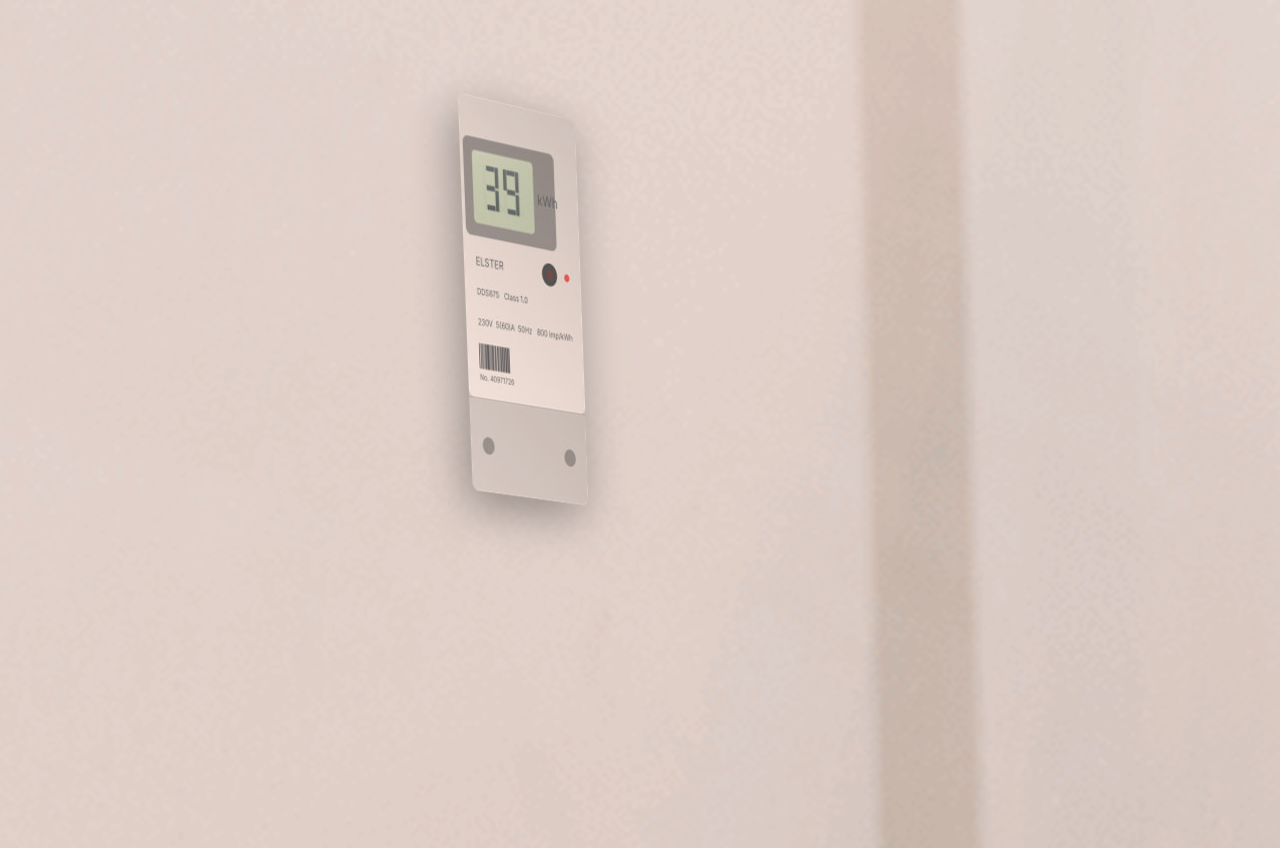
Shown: 39 kWh
